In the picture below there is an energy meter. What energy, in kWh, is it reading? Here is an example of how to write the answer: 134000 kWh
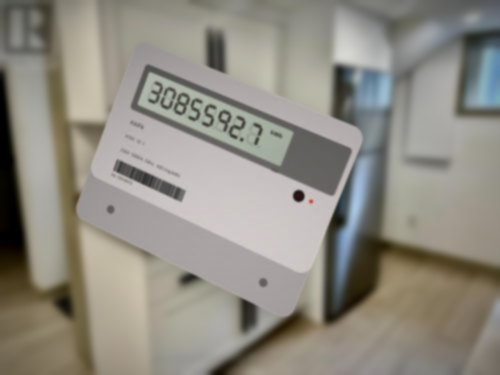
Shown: 3085592.7 kWh
